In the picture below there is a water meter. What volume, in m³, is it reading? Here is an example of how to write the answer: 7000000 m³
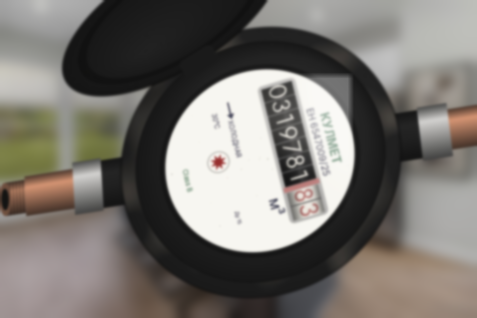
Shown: 319781.83 m³
